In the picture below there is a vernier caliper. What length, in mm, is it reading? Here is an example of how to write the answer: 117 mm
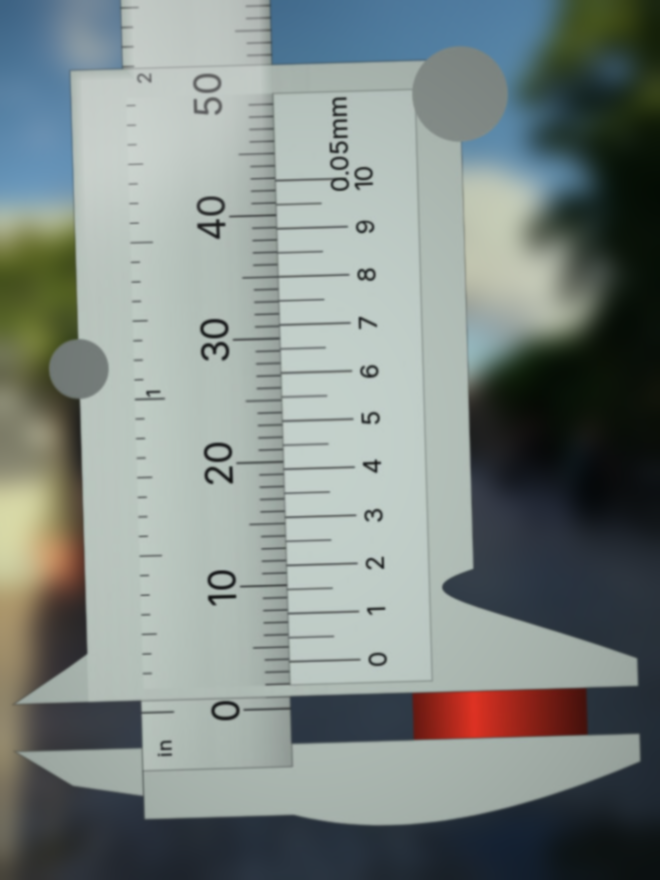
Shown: 3.8 mm
